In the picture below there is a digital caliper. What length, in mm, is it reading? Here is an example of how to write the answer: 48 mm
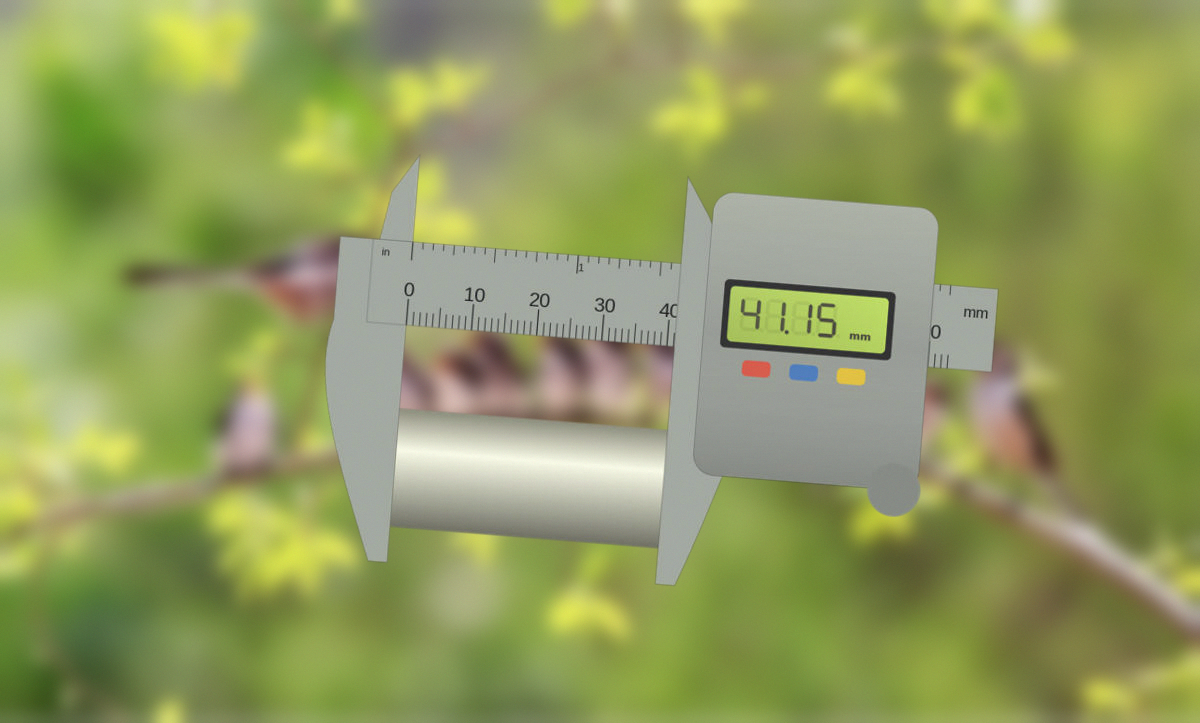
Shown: 41.15 mm
